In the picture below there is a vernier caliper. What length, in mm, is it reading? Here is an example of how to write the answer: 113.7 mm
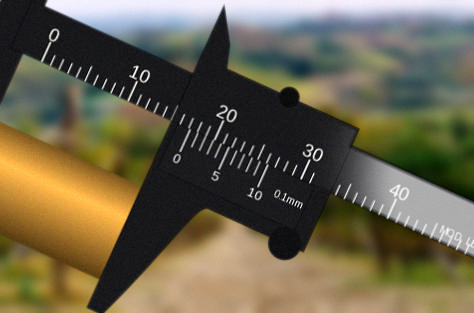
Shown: 17.2 mm
